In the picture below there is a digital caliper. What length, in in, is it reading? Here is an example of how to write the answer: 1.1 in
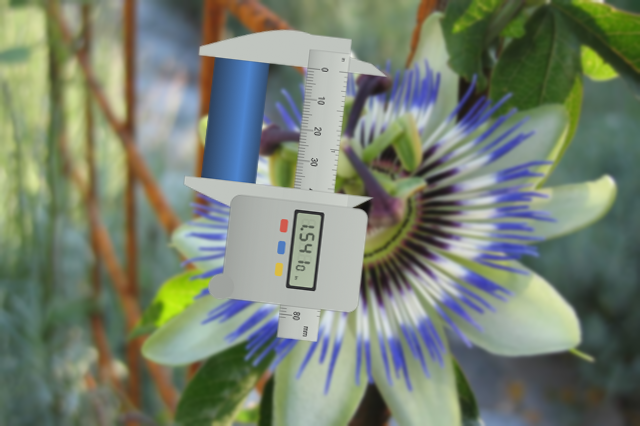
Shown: 1.5410 in
